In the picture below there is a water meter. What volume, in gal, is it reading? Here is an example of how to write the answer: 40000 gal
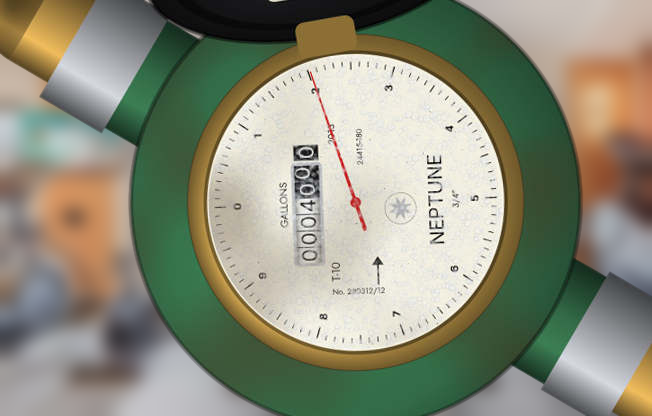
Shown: 4002.0 gal
